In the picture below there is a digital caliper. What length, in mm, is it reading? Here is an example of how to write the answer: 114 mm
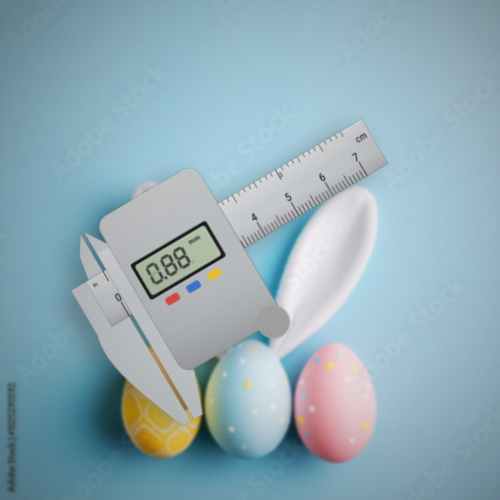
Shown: 0.88 mm
